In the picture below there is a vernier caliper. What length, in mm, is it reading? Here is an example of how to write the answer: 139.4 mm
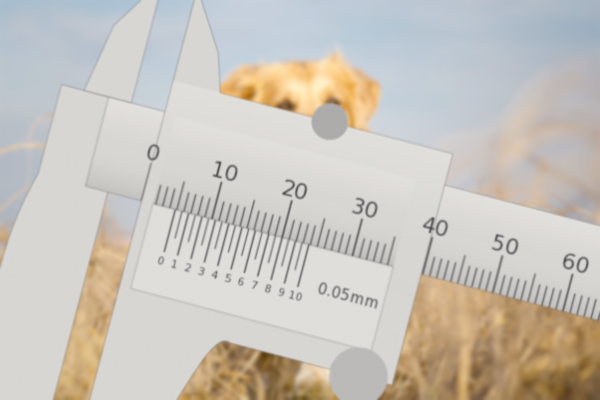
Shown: 4.8 mm
